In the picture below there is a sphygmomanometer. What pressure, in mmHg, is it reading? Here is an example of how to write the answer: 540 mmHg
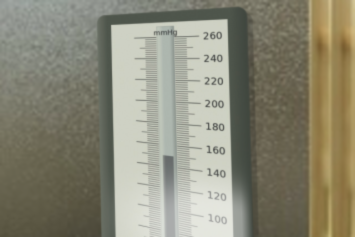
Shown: 150 mmHg
